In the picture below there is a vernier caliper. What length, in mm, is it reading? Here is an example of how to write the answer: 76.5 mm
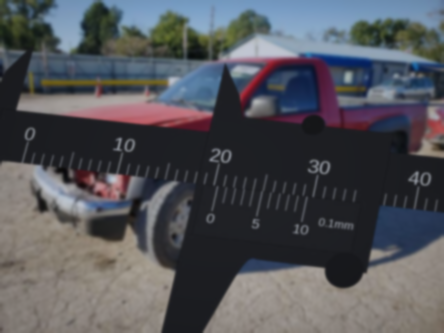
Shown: 20.4 mm
